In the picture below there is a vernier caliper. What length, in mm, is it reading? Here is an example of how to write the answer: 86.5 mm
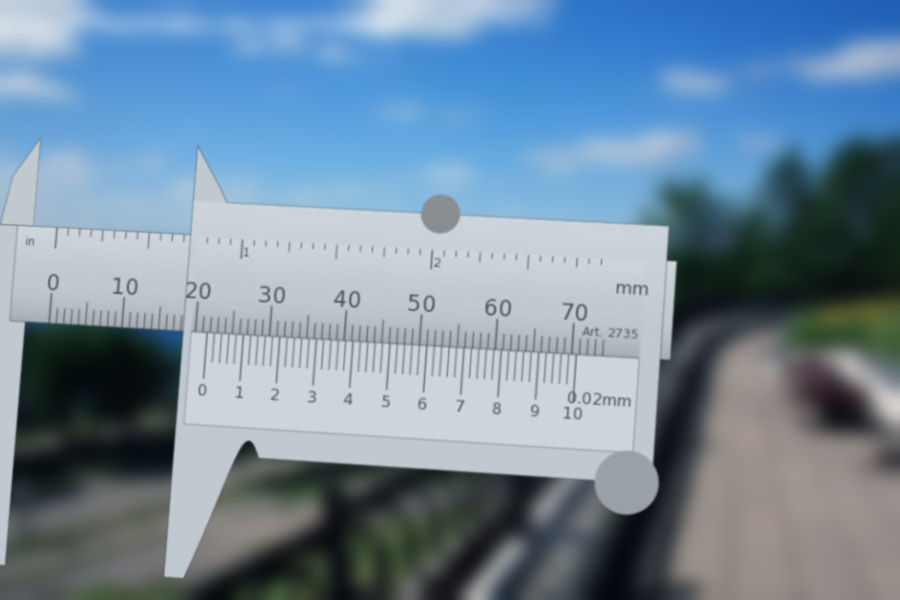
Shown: 21.6 mm
